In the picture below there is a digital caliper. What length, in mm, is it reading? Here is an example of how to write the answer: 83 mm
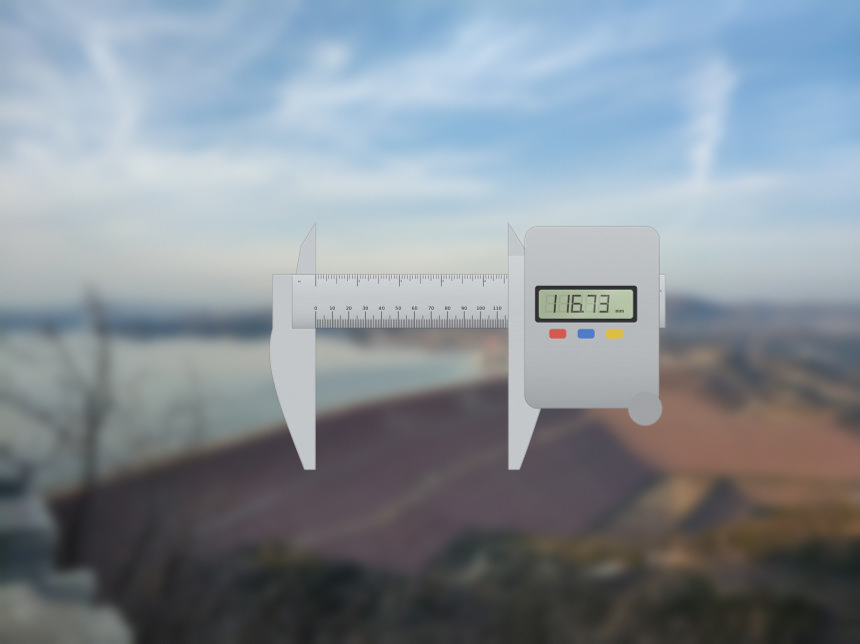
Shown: 116.73 mm
